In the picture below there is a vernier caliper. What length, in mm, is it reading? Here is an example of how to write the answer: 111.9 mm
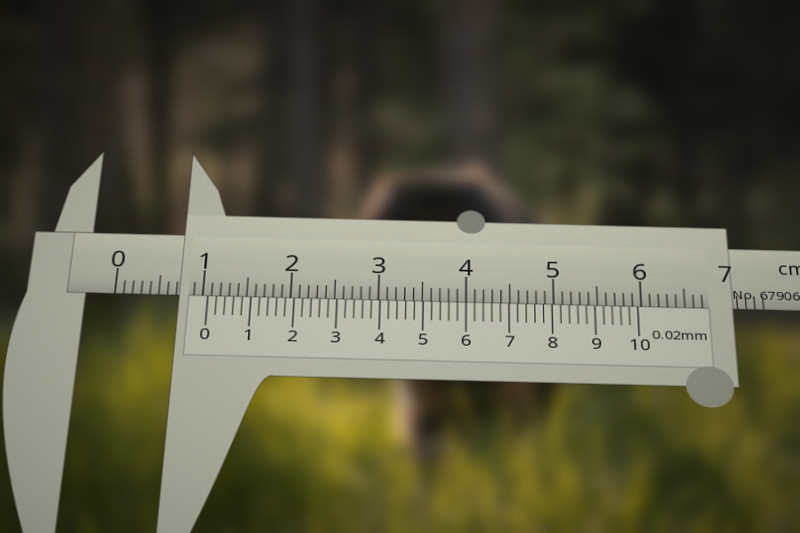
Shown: 10.6 mm
